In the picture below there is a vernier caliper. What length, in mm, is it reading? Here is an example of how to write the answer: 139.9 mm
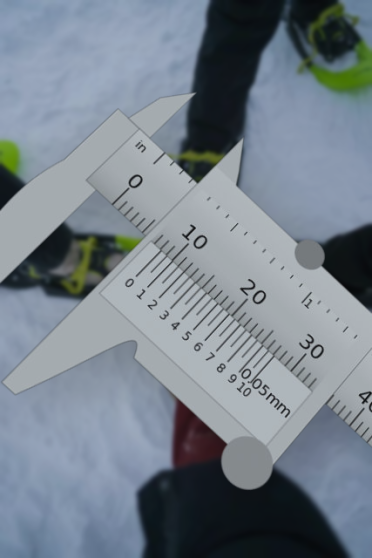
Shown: 8.2 mm
